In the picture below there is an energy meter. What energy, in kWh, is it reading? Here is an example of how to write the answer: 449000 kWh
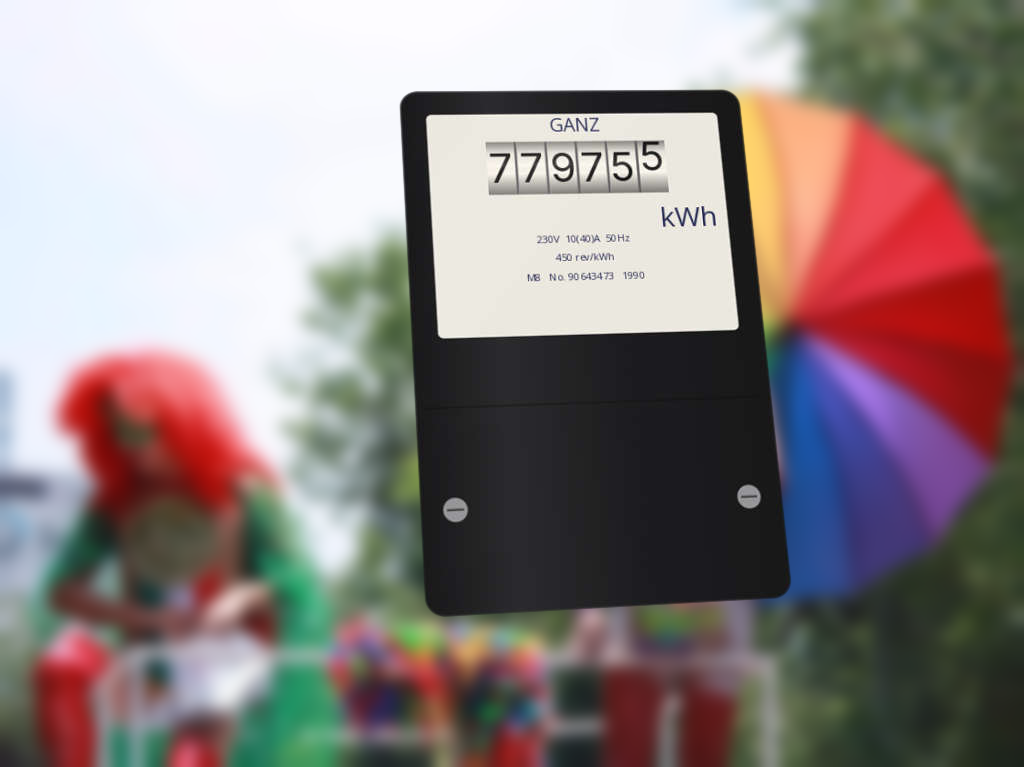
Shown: 779755 kWh
